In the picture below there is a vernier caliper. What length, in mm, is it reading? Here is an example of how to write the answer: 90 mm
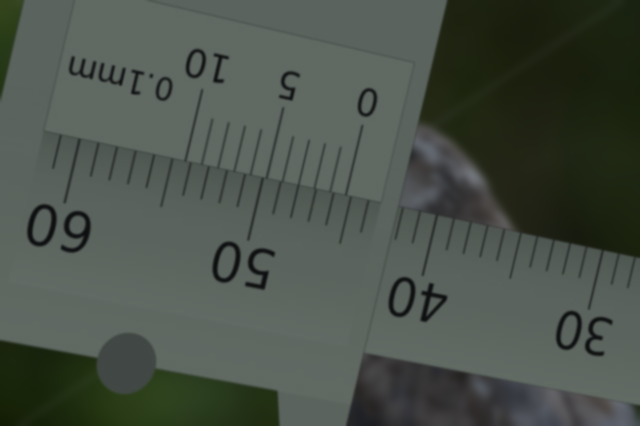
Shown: 45.3 mm
